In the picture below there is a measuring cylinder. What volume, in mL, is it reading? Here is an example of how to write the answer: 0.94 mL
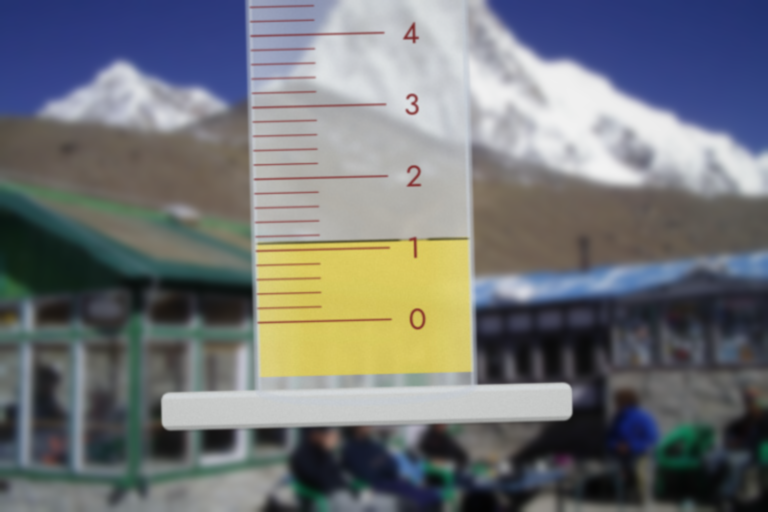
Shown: 1.1 mL
